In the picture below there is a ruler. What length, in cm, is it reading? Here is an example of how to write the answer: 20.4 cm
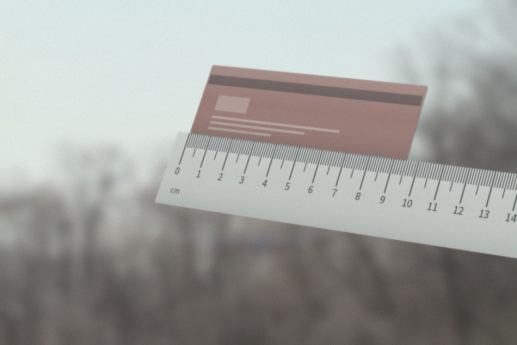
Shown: 9.5 cm
